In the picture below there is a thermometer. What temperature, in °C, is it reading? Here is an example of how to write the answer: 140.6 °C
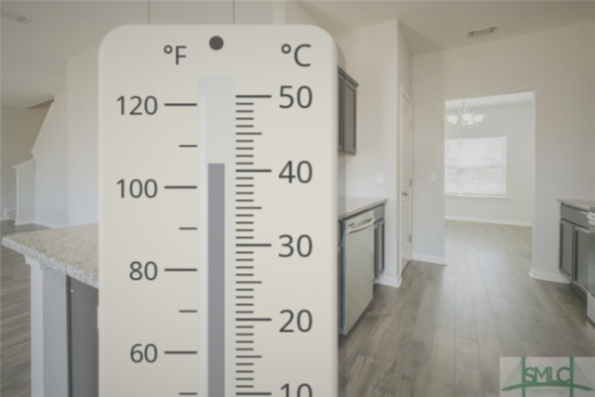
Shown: 41 °C
